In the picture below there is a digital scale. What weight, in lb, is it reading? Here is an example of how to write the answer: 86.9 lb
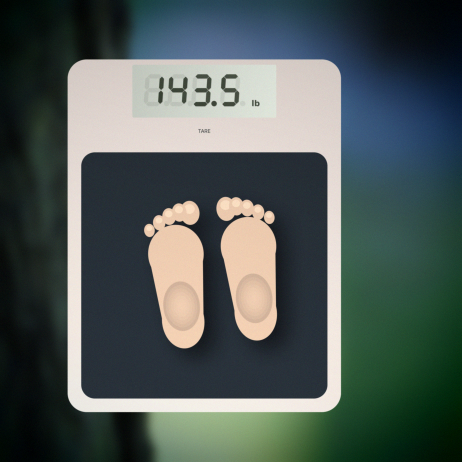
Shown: 143.5 lb
